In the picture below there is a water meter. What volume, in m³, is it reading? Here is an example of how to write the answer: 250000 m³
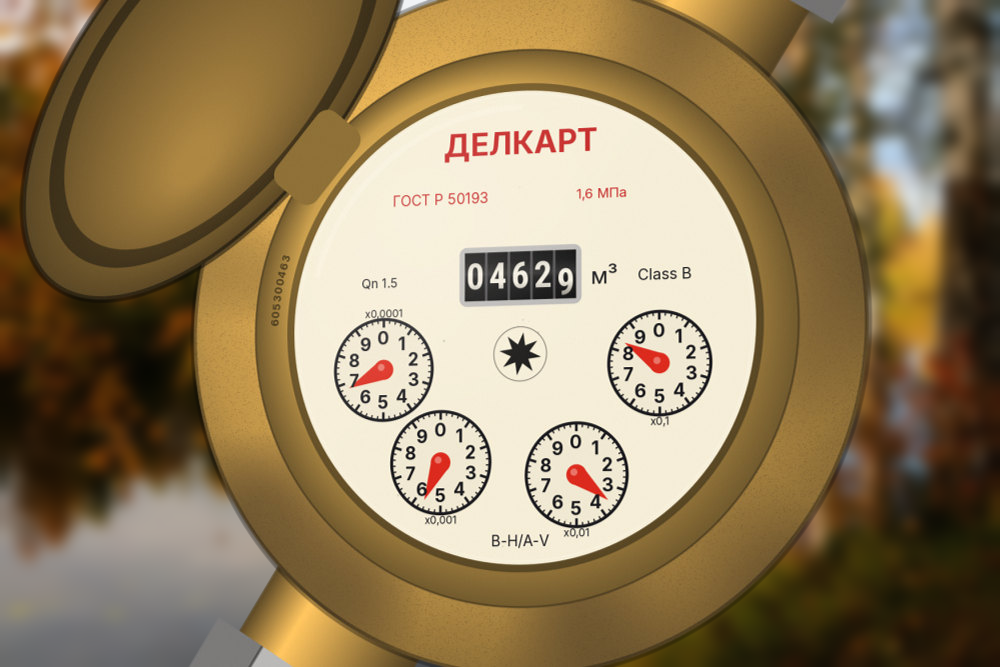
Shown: 4628.8356 m³
